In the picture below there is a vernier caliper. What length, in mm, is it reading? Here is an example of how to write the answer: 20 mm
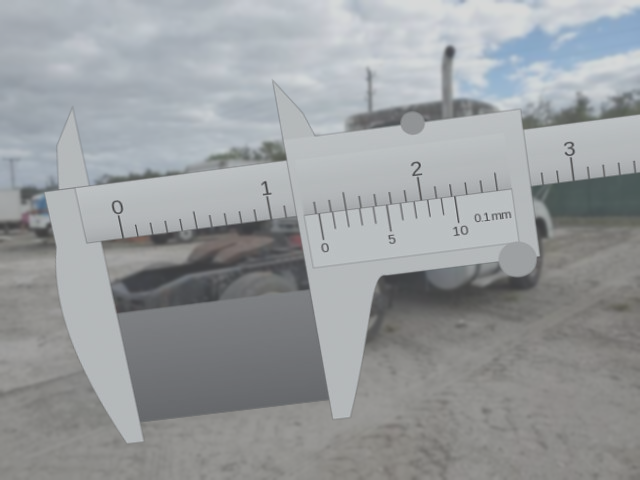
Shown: 13.2 mm
